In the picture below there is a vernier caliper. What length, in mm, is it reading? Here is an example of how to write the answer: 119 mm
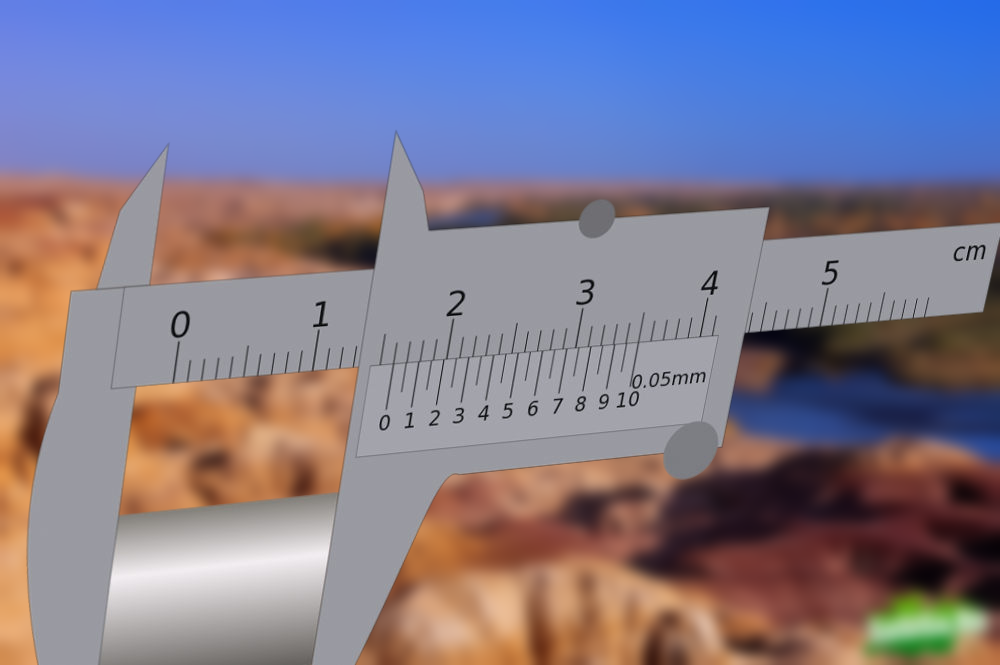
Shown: 16.0 mm
